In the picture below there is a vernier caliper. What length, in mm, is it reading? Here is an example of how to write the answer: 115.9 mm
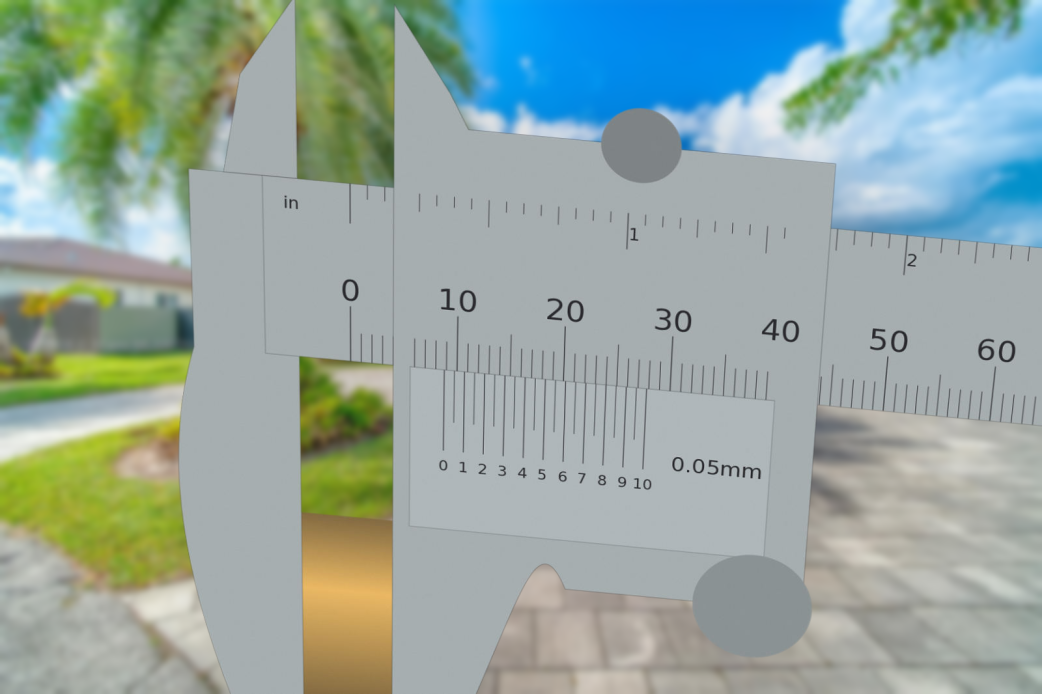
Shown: 8.8 mm
